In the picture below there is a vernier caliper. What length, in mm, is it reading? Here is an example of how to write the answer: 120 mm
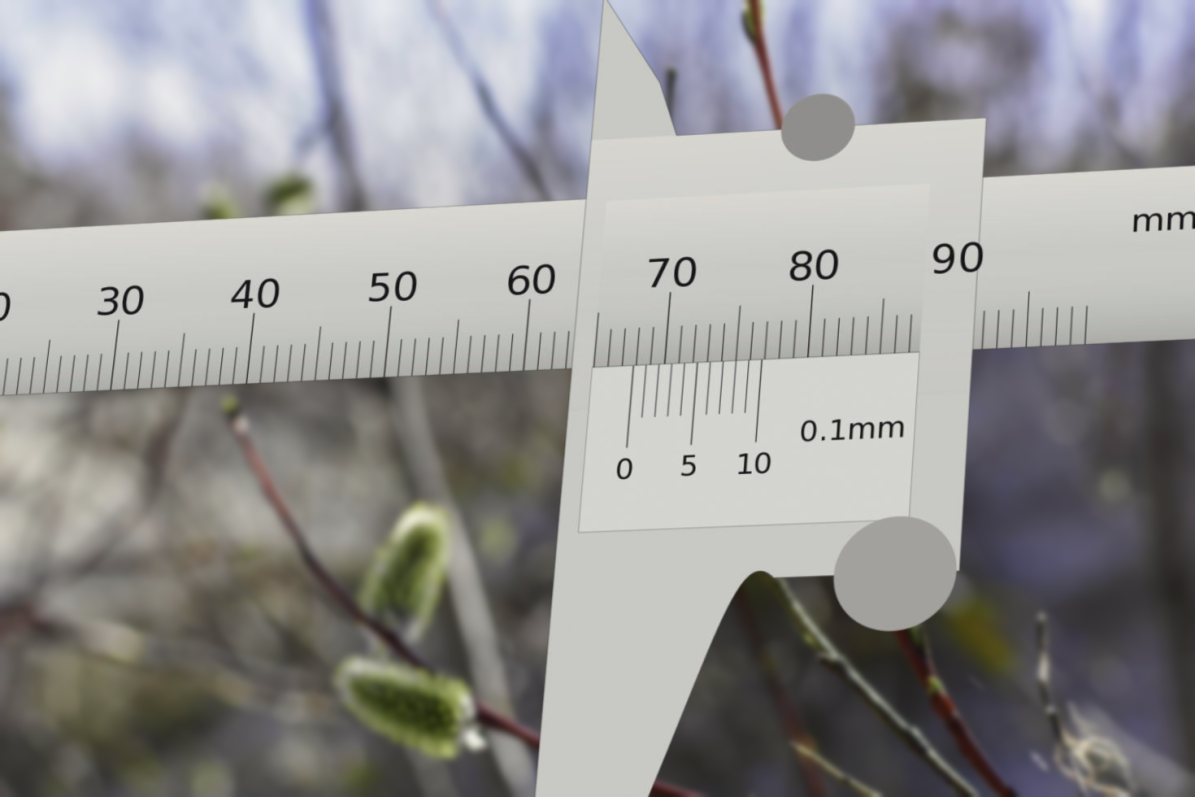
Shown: 67.8 mm
